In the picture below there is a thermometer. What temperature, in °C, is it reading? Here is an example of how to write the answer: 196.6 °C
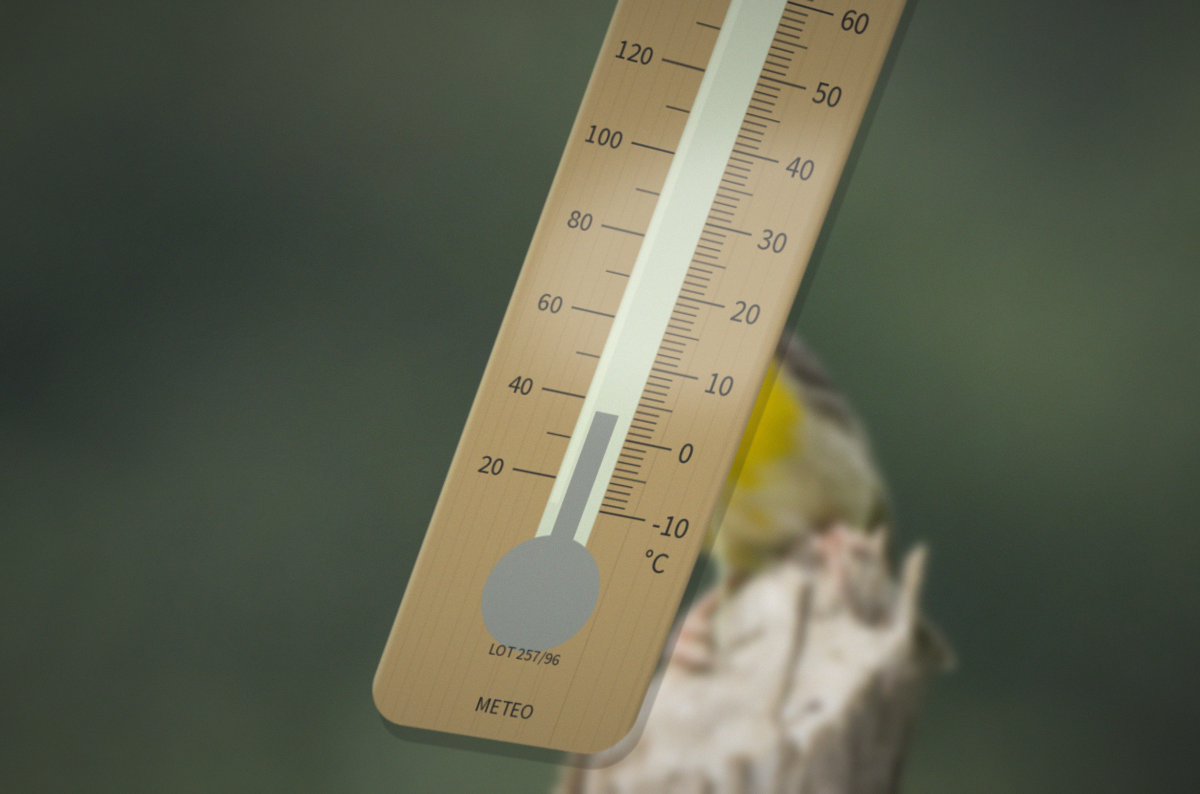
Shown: 3 °C
